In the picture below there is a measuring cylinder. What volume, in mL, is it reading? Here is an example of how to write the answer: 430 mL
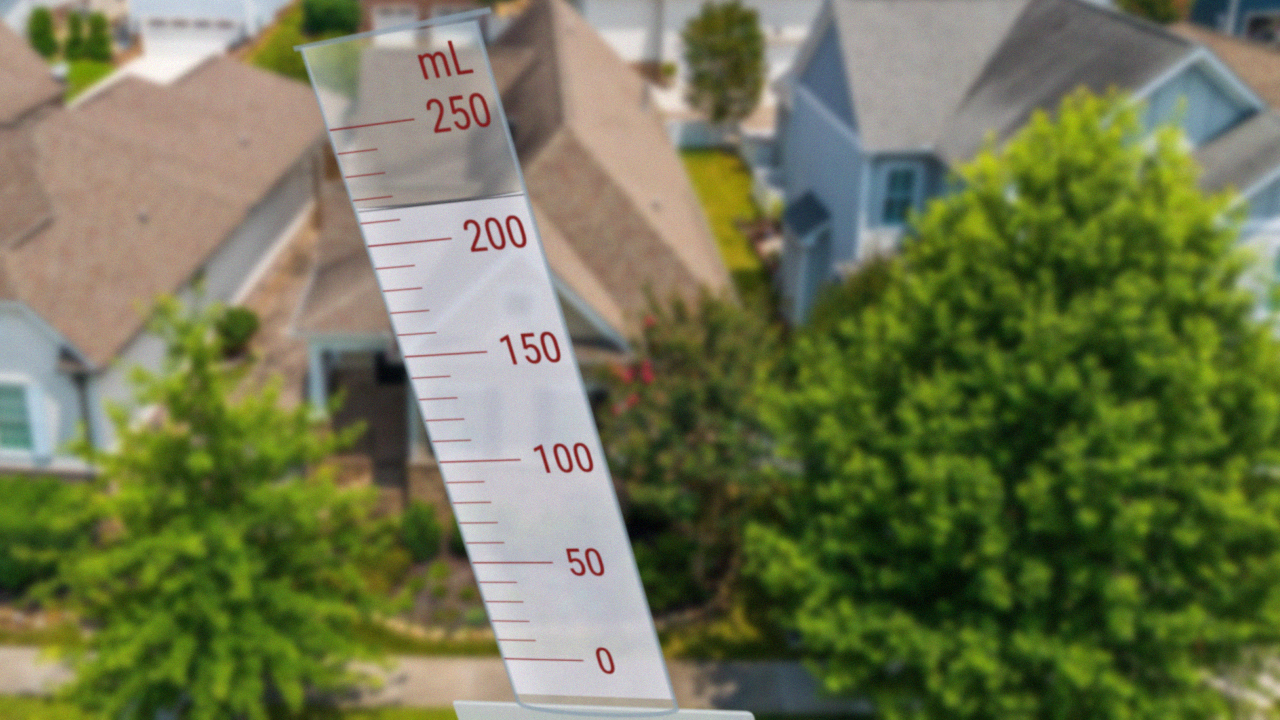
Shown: 215 mL
